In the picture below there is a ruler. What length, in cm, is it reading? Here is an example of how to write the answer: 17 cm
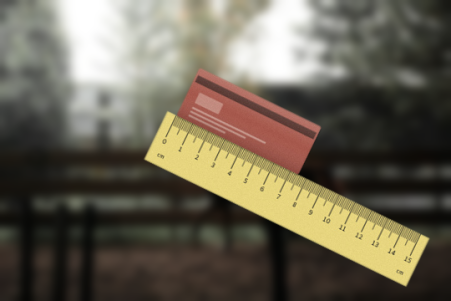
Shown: 7.5 cm
